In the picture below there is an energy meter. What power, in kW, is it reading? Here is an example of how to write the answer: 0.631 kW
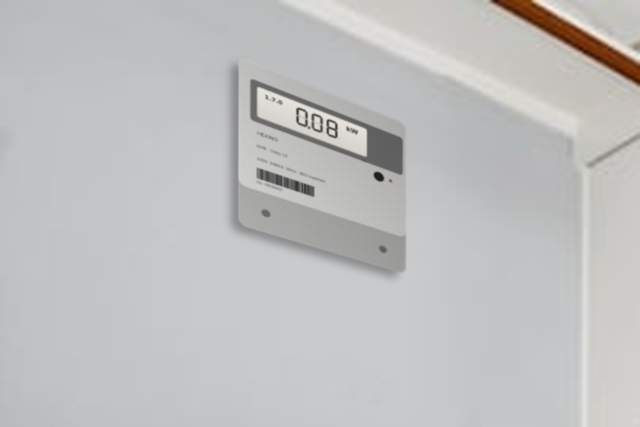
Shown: 0.08 kW
